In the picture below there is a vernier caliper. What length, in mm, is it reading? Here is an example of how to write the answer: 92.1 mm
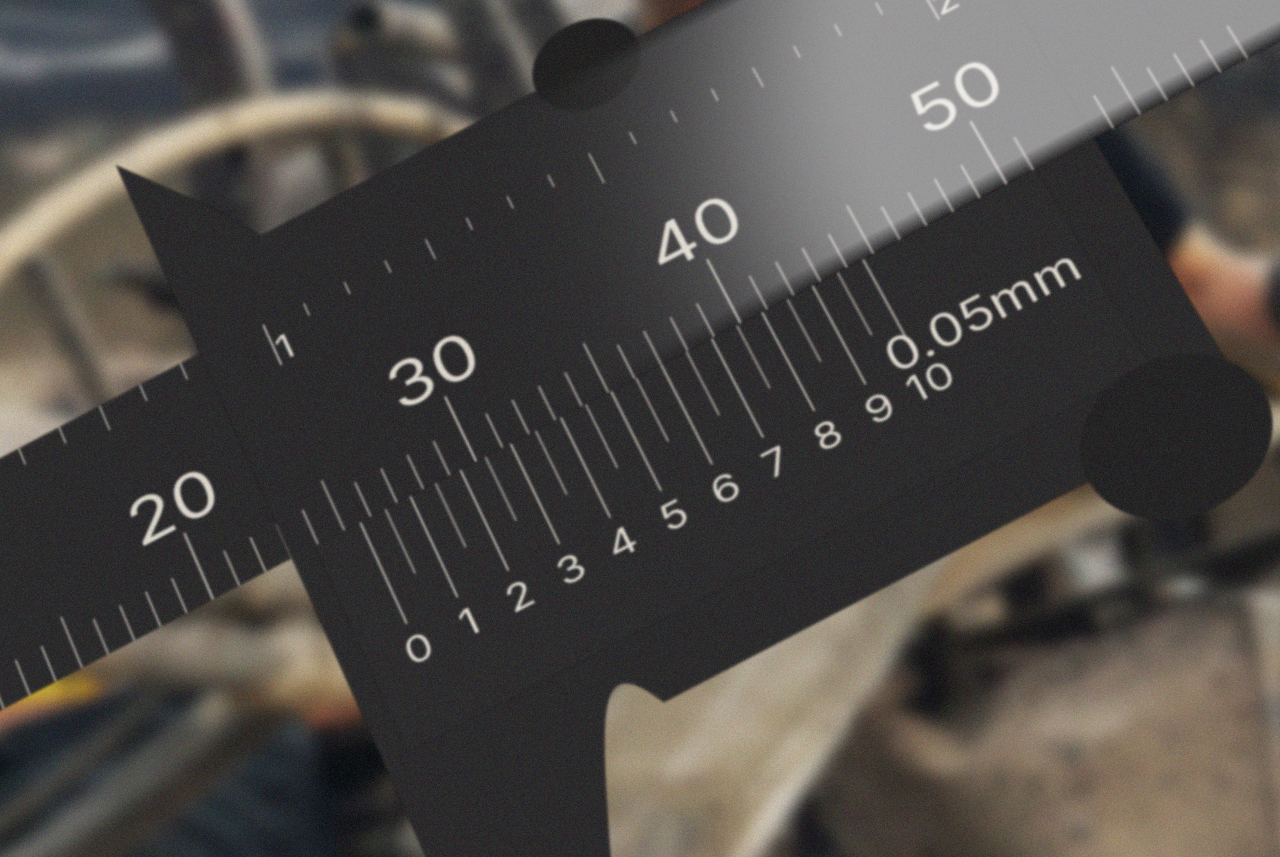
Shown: 25.6 mm
